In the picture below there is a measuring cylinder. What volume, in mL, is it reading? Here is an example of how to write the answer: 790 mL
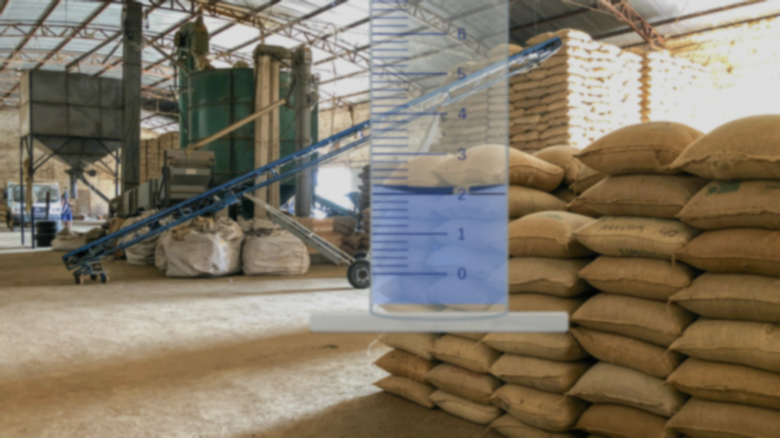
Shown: 2 mL
